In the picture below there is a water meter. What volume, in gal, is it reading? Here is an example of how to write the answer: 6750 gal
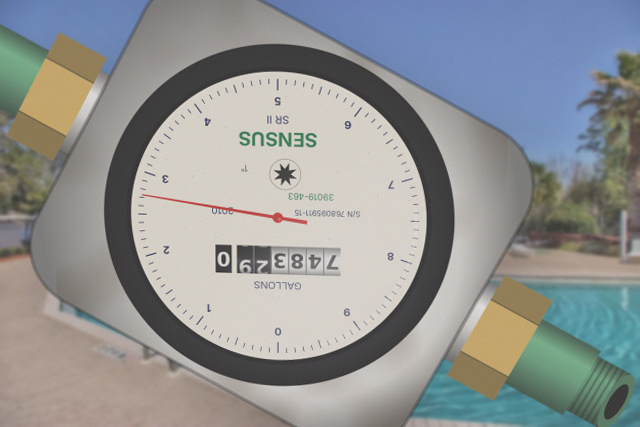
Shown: 7483292.7 gal
